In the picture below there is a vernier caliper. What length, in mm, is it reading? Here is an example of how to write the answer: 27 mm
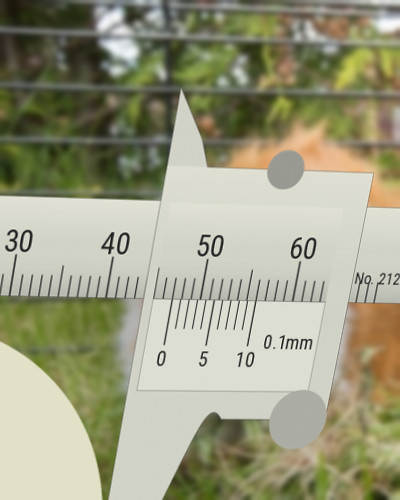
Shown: 47.0 mm
